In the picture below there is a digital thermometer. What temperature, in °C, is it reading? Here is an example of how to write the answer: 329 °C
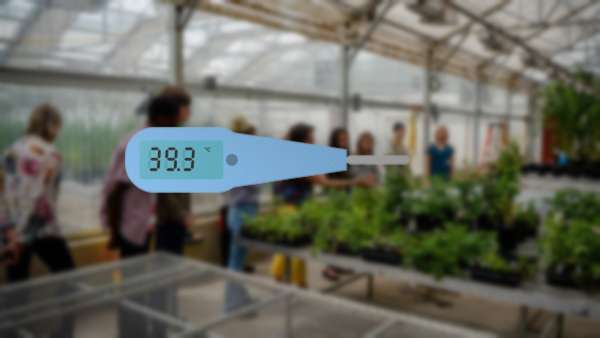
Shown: 39.3 °C
